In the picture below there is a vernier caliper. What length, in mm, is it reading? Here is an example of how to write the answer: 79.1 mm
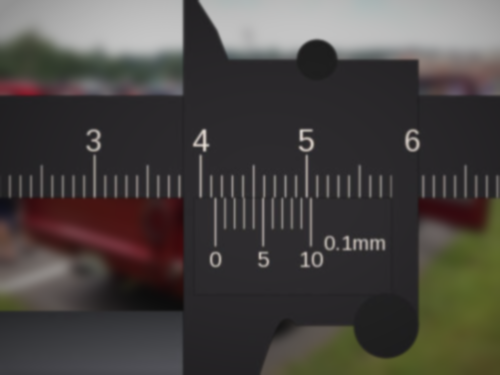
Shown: 41.4 mm
